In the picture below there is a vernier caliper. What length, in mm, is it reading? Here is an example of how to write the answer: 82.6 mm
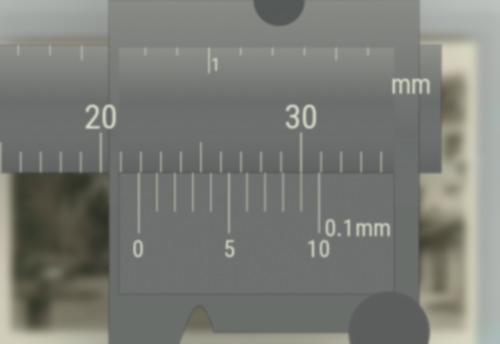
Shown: 21.9 mm
